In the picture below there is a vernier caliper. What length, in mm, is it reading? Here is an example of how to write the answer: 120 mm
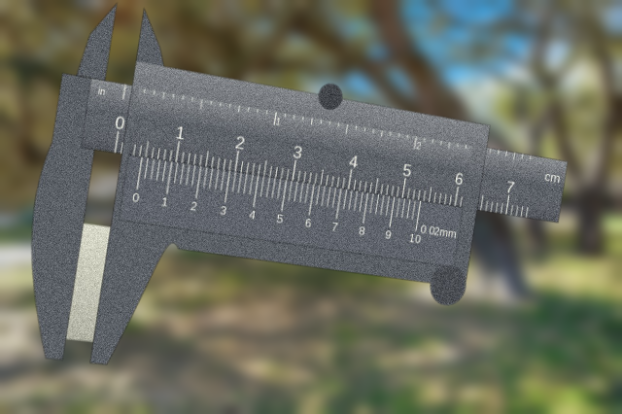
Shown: 4.4 mm
